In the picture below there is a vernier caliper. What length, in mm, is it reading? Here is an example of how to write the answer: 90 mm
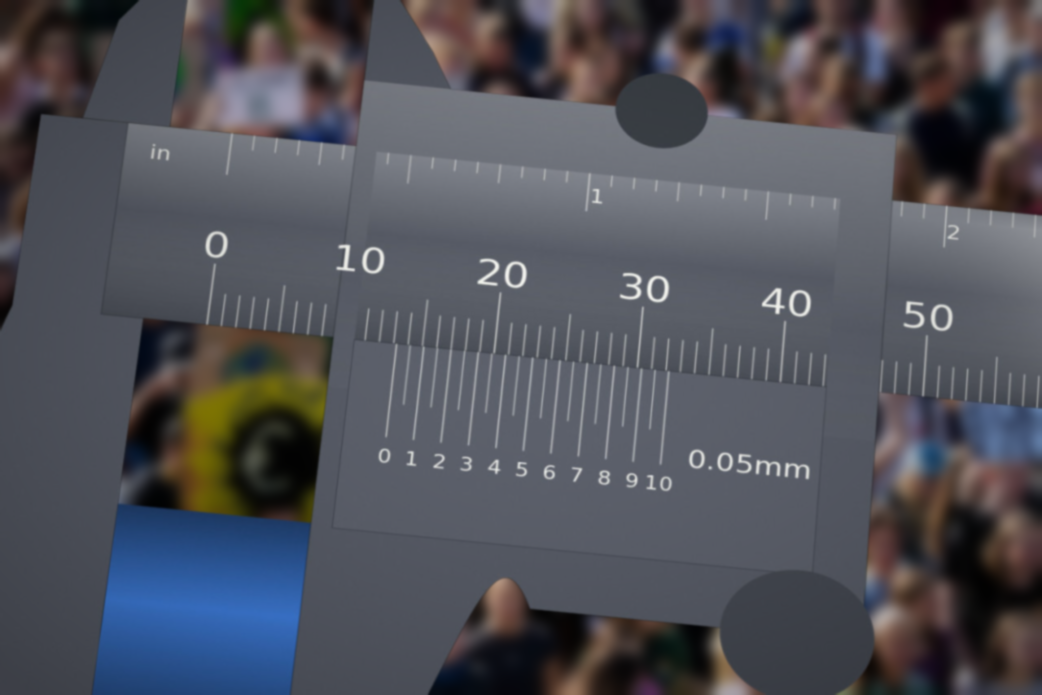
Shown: 13.2 mm
